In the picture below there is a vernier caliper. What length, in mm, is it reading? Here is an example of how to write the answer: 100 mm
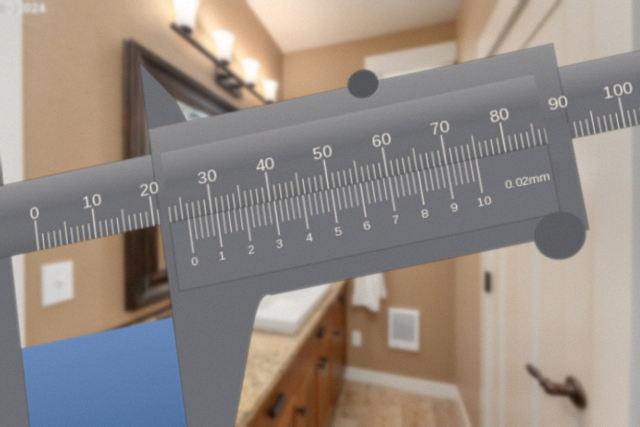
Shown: 26.0 mm
